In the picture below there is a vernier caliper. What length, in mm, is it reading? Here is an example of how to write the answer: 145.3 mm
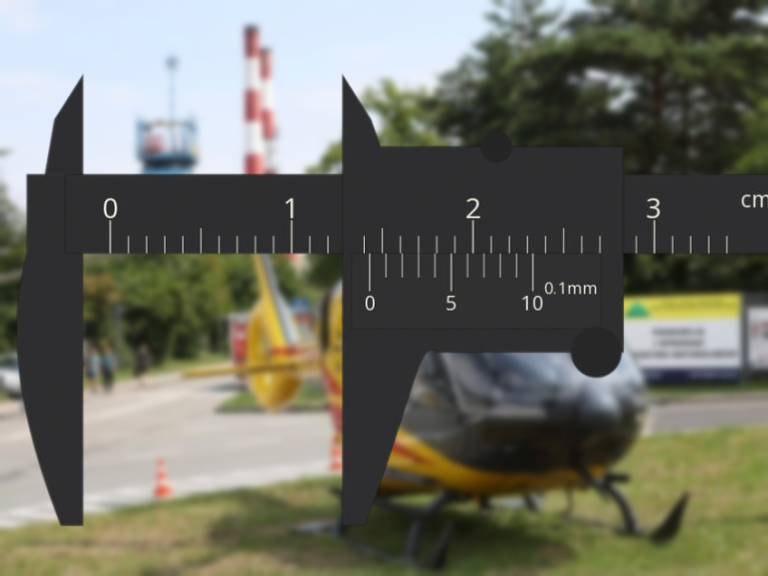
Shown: 14.3 mm
